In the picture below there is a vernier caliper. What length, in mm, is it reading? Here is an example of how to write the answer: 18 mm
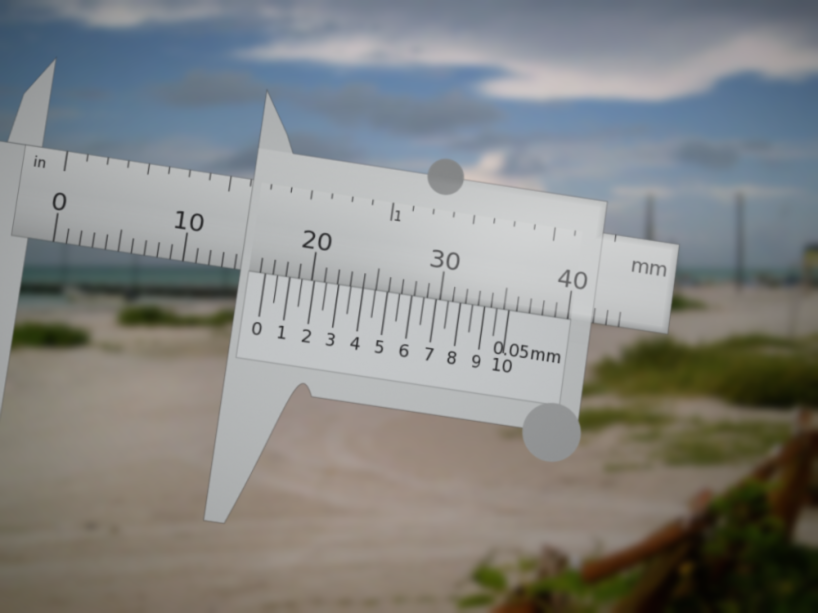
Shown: 16.4 mm
